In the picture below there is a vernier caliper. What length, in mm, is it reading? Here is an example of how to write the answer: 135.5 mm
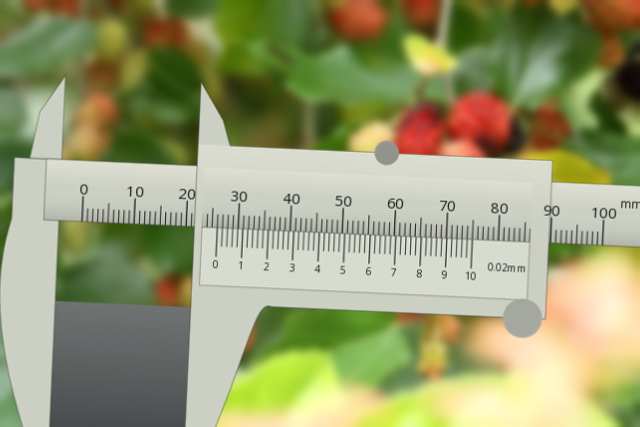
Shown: 26.0 mm
